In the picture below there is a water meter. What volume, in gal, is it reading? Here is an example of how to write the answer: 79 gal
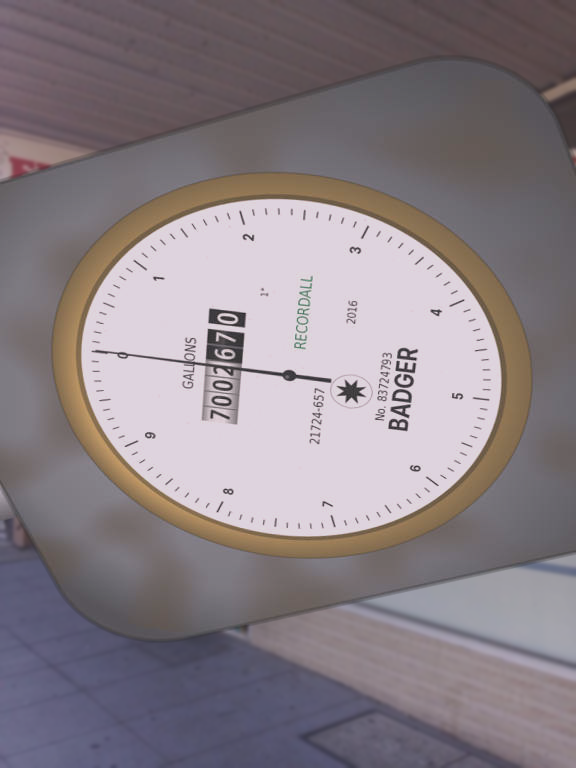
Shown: 7002670.0 gal
